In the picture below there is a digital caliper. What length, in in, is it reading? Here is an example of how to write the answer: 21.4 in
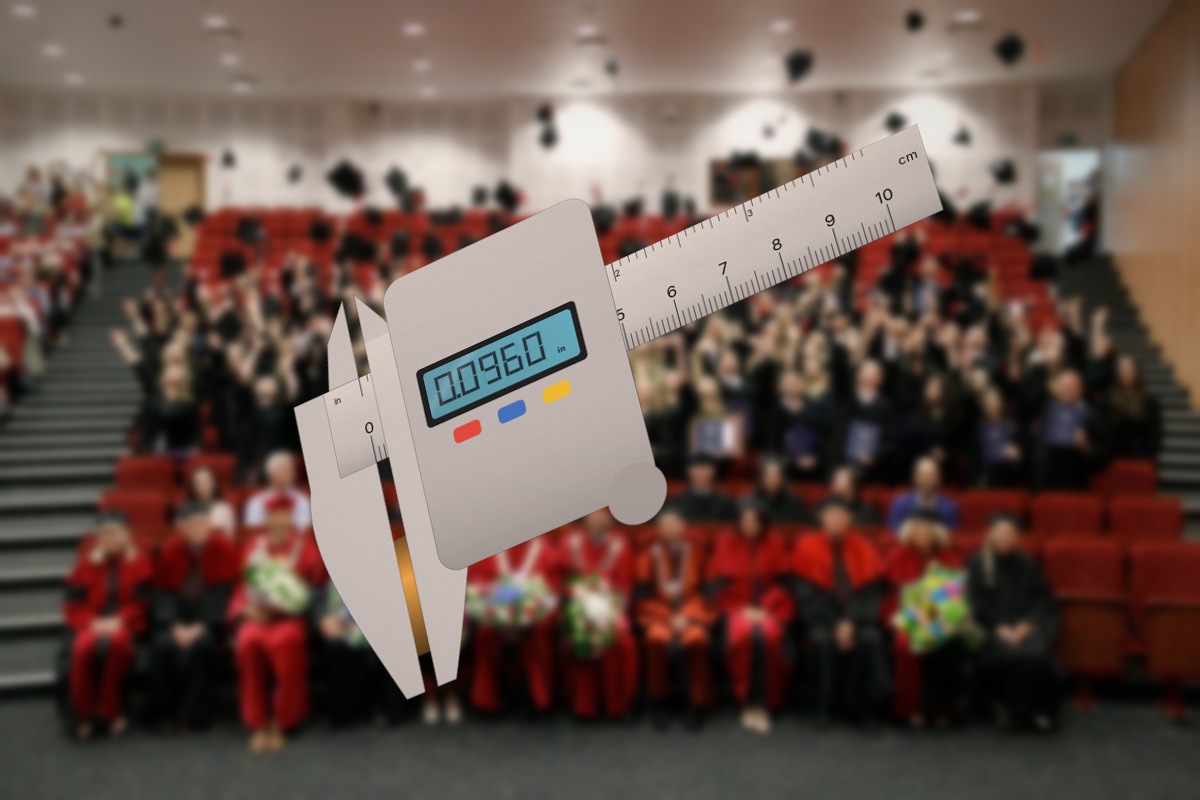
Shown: 0.0960 in
